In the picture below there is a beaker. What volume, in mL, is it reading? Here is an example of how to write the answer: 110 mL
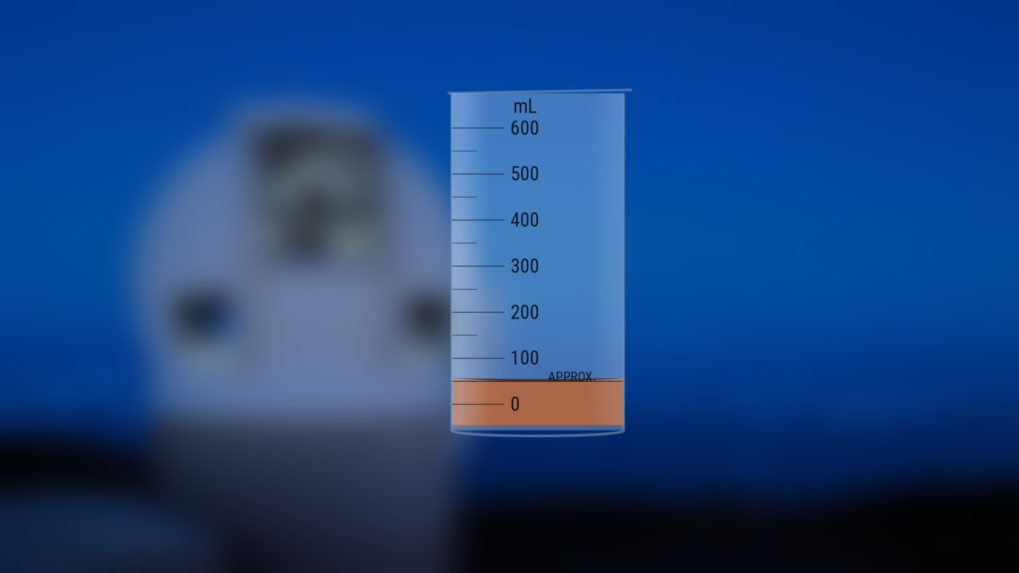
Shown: 50 mL
